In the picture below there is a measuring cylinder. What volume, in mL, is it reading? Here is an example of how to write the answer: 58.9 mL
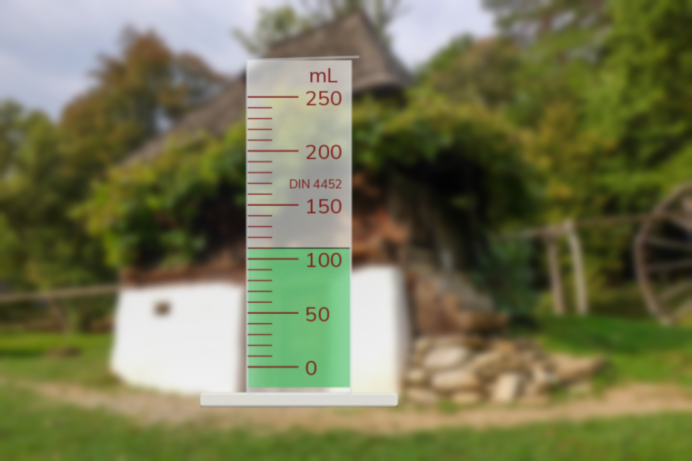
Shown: 110 mL
